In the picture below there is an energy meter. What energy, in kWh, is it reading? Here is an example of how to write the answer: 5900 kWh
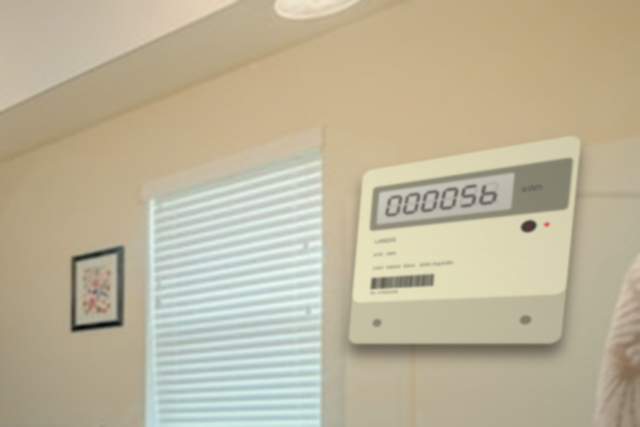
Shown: 56 kWh
